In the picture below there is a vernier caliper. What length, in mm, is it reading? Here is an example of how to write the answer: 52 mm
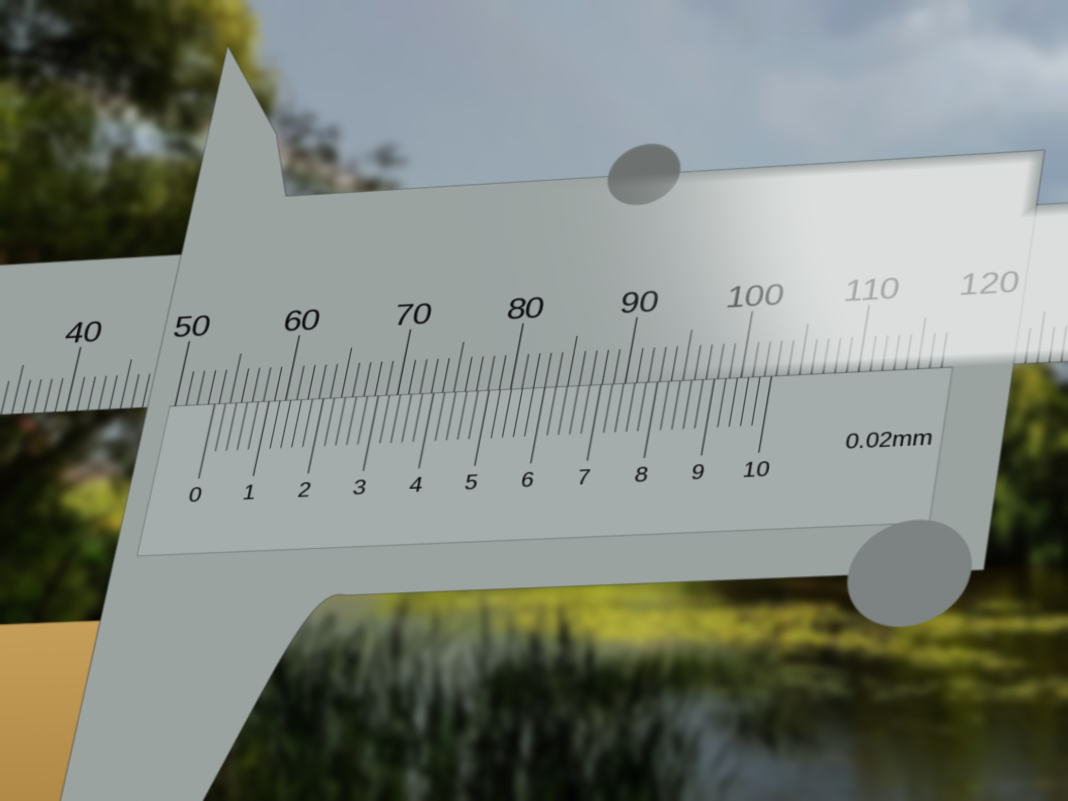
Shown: 53.6 mm
